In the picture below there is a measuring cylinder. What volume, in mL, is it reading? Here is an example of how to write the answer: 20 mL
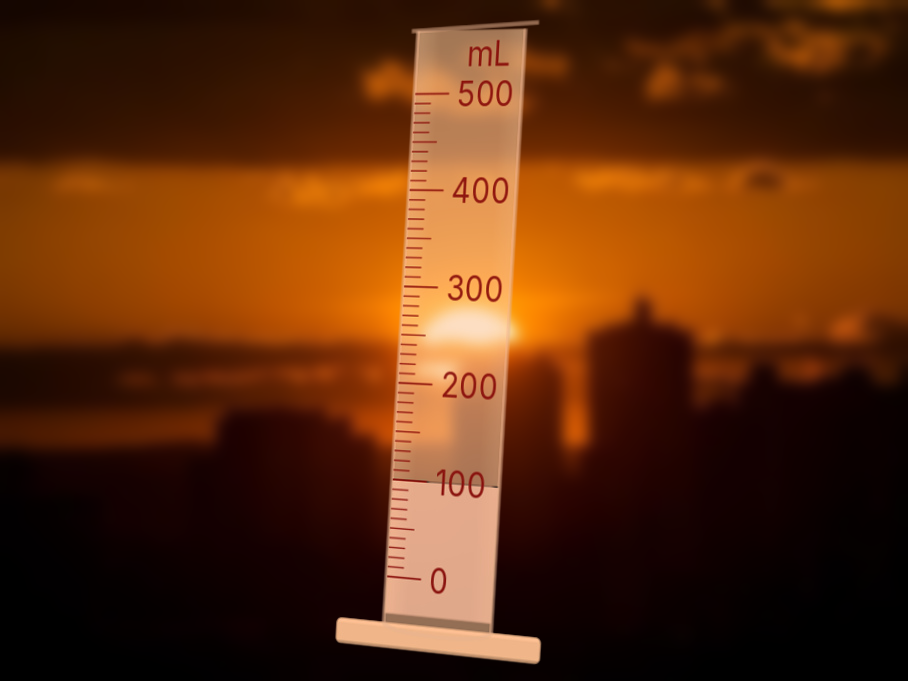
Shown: 100 mL
